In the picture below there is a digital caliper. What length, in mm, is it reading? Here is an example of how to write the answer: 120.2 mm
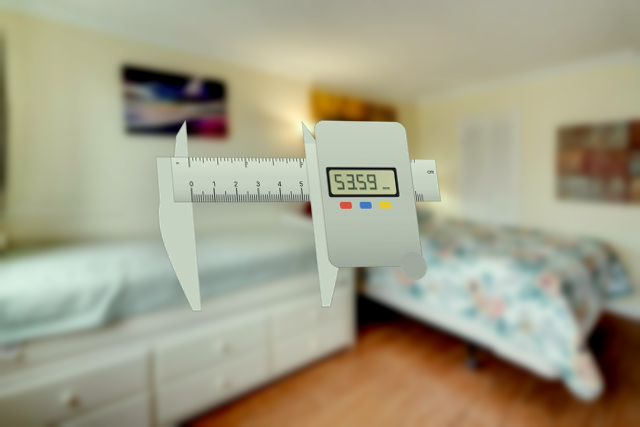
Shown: 53.59 mm
